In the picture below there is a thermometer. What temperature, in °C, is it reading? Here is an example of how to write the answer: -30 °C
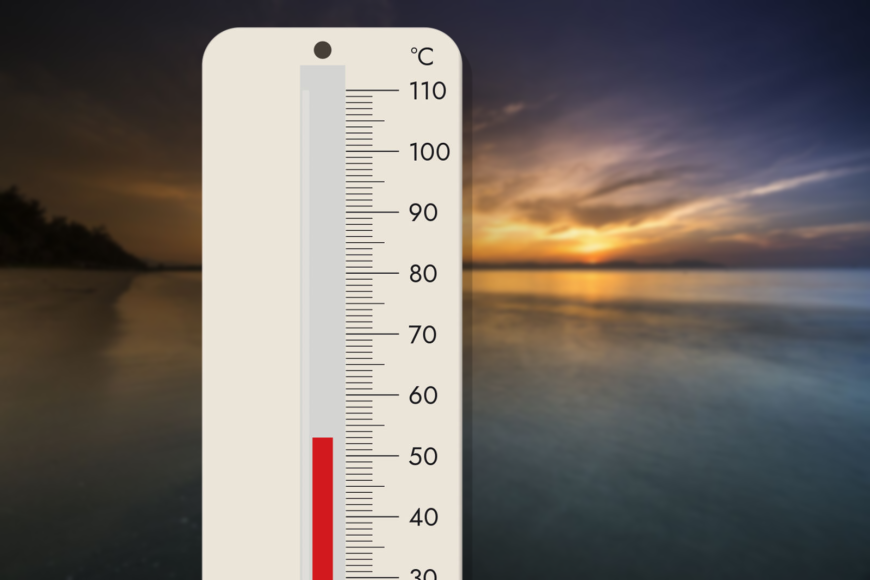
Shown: 53 °C
